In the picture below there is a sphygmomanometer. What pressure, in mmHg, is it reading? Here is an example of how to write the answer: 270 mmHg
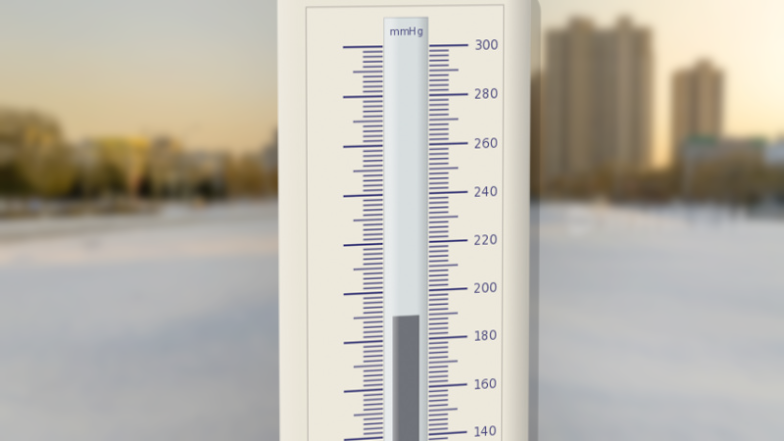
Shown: 190 mmHg
